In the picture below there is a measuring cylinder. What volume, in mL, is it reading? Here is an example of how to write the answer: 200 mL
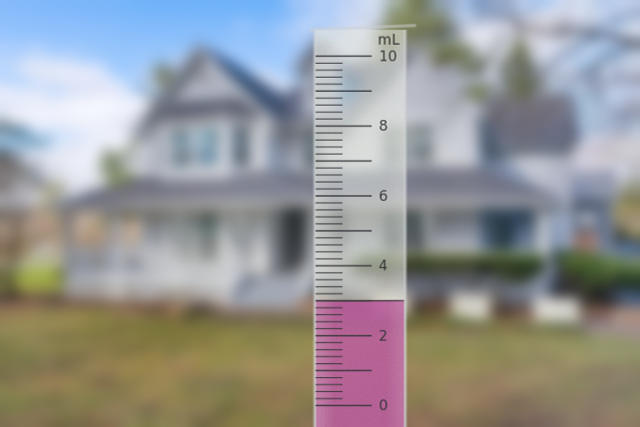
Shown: 3 mL
